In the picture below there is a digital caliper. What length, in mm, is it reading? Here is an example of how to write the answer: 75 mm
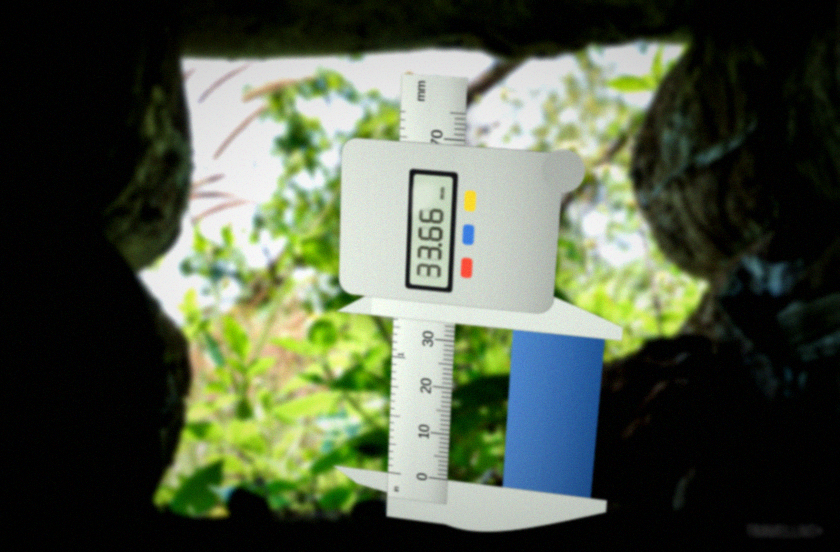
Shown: 33.66 mm
